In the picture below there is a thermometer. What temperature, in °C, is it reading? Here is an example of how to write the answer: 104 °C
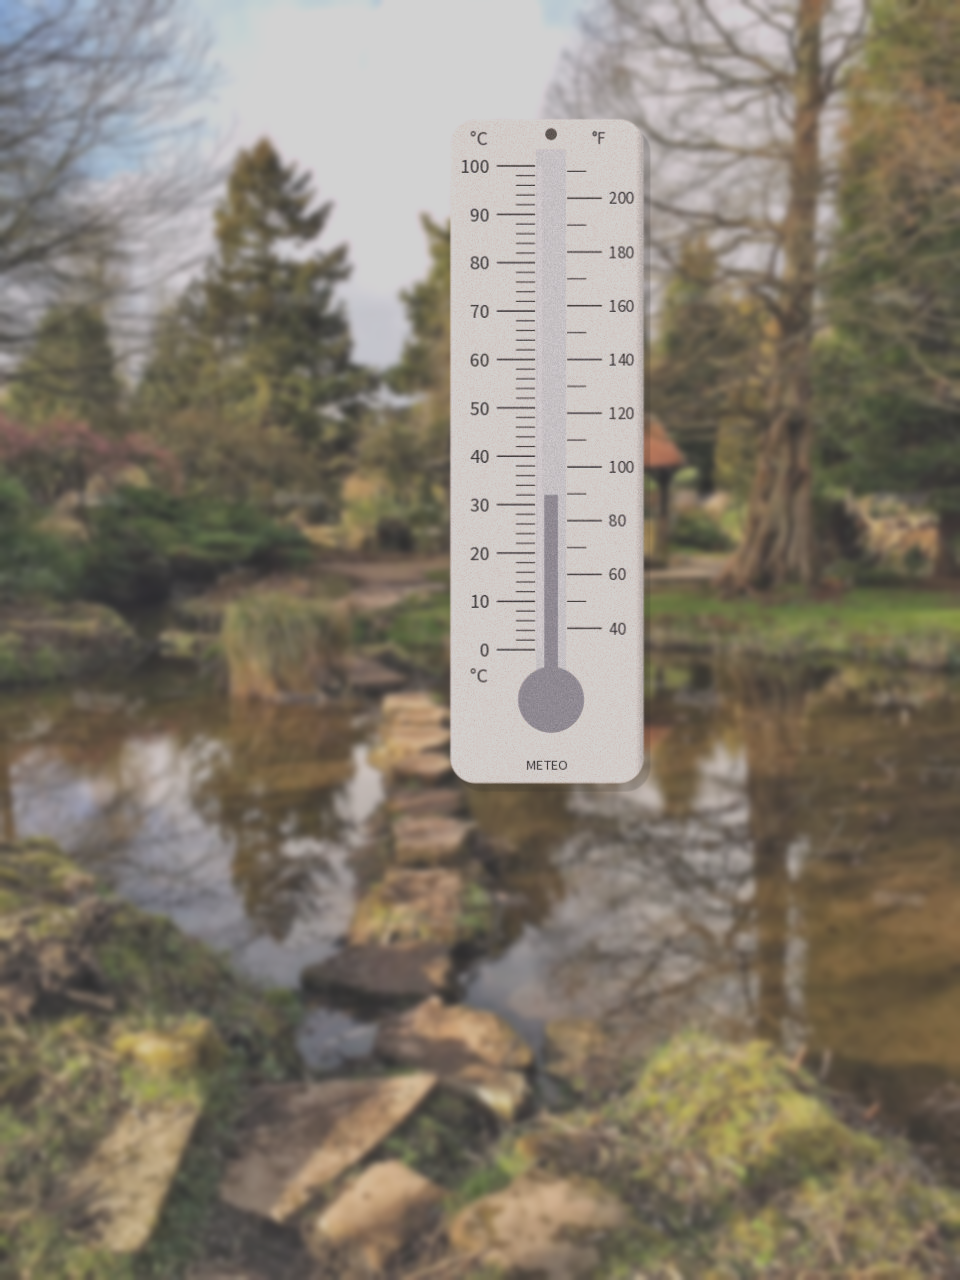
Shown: 32 °C
